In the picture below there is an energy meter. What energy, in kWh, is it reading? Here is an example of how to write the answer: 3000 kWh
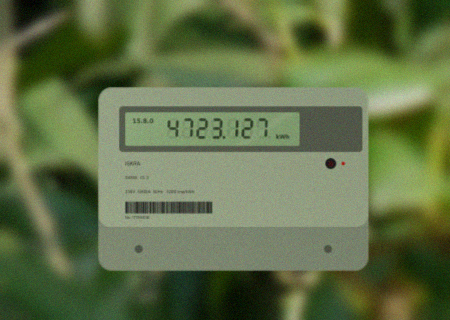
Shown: 4723.127 kWh
